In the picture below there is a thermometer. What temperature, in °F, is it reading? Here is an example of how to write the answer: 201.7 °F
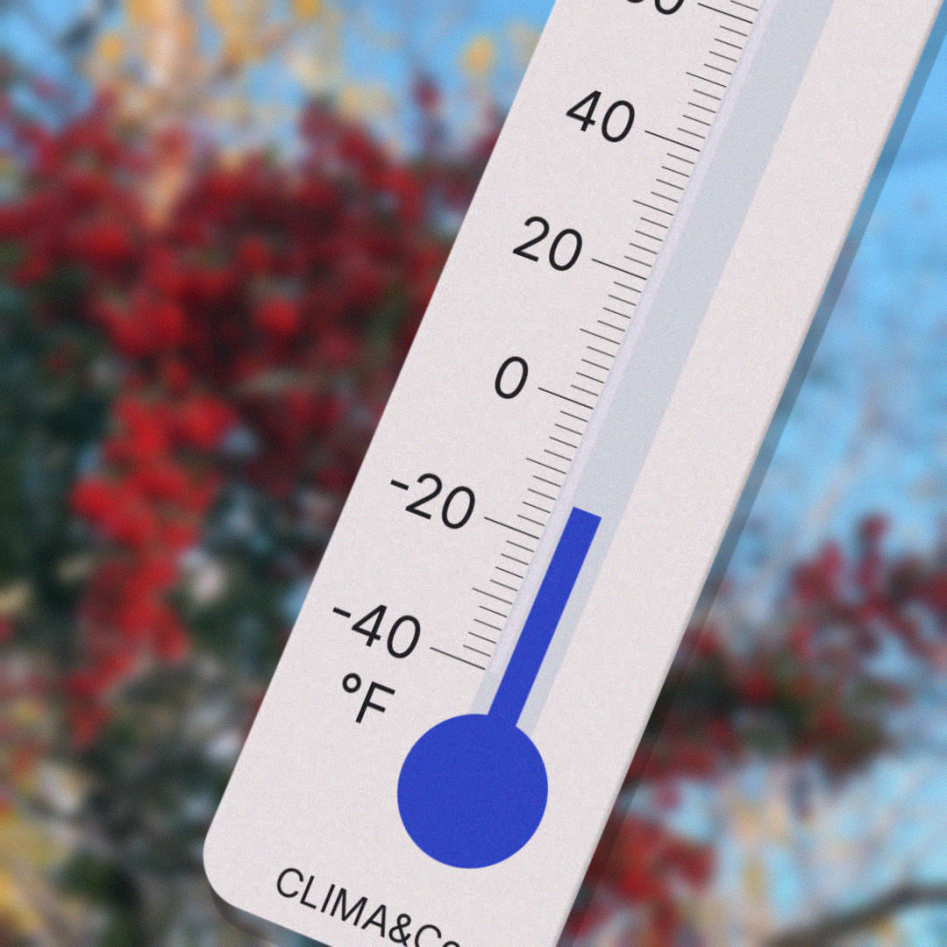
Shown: -14 °F
